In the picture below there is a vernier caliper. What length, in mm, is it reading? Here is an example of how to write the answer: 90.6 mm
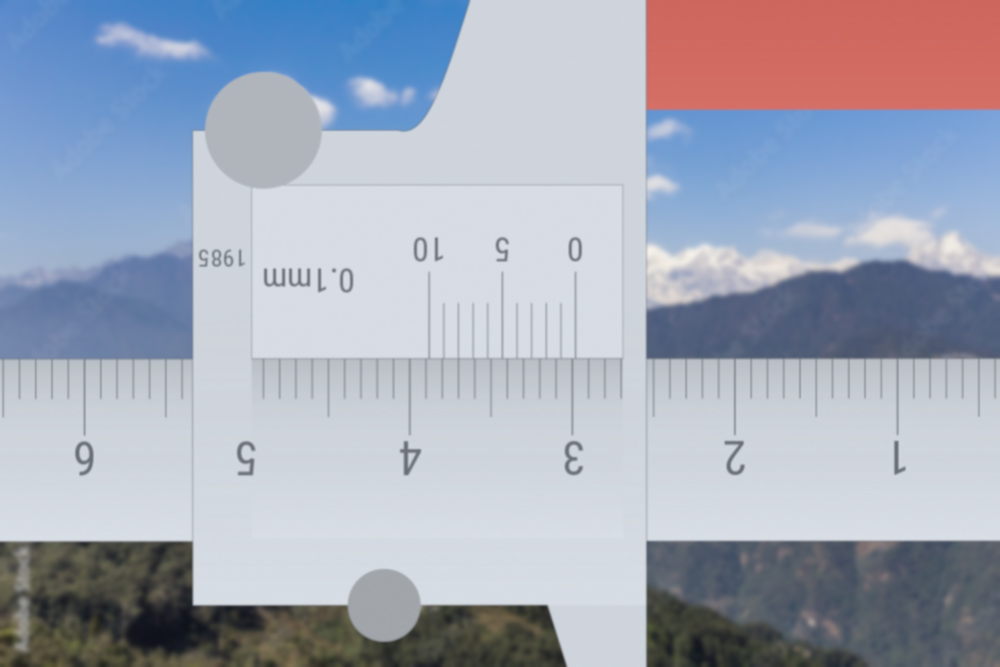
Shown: 29.8 mm
